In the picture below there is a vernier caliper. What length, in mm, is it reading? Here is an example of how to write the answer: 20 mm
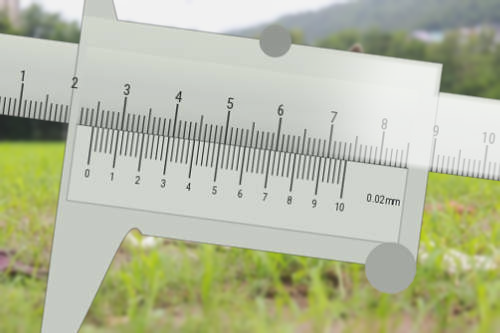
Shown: 24.5 mm
